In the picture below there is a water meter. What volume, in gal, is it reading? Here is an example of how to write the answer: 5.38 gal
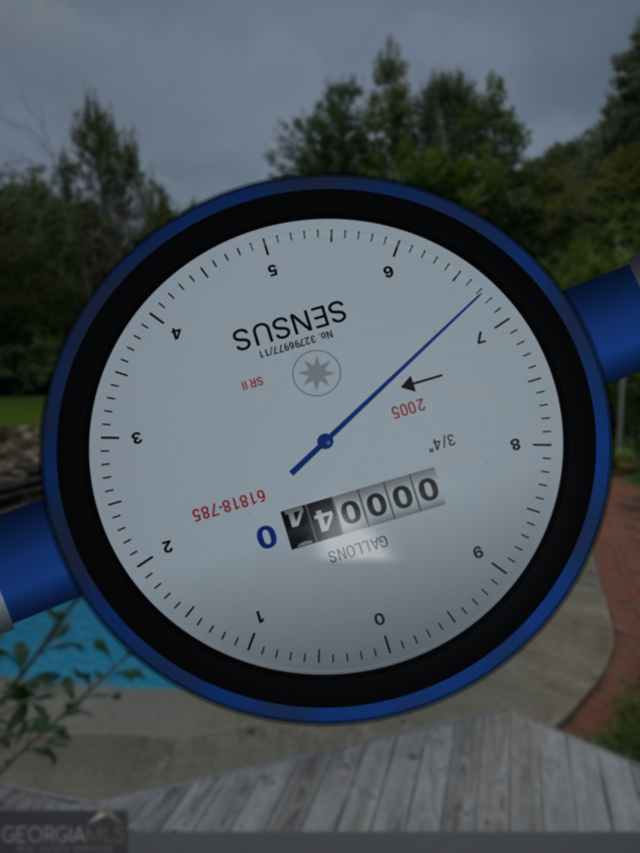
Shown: 436.7 gal
